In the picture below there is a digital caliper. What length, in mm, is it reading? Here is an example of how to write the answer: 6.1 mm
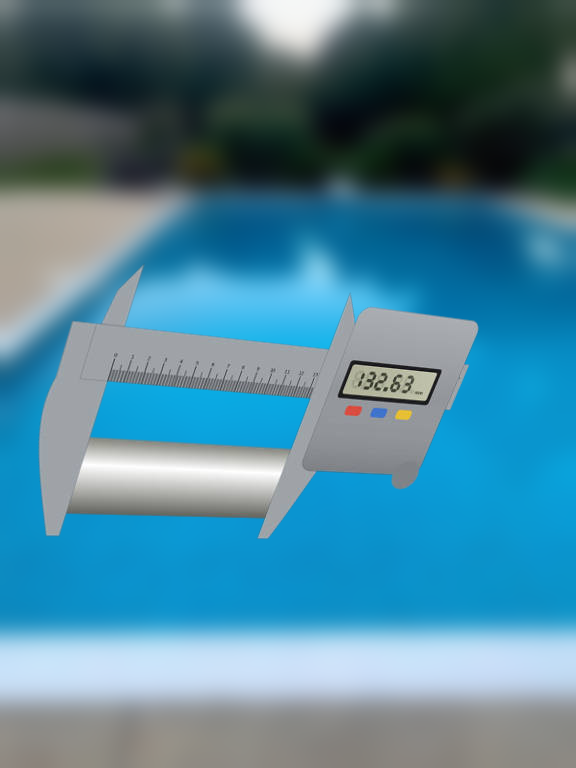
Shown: 132.63 mm
